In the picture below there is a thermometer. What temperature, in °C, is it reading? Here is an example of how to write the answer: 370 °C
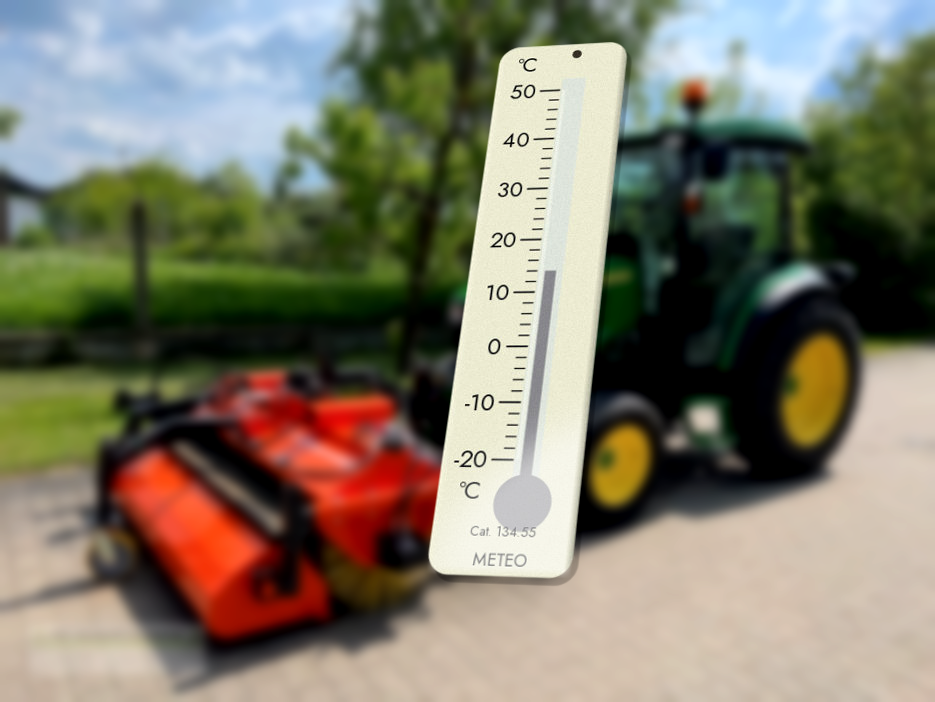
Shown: 14 °C
